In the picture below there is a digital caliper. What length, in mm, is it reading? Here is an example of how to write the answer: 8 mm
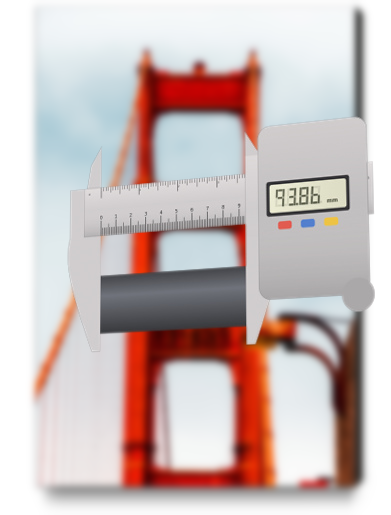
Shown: 93.86 mm
